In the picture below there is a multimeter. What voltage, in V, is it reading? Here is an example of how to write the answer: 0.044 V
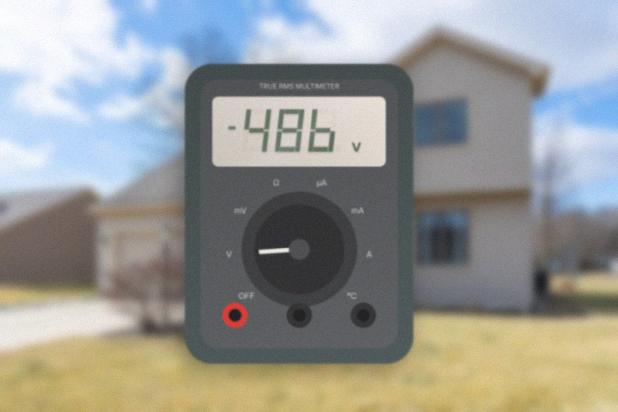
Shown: -486 V
